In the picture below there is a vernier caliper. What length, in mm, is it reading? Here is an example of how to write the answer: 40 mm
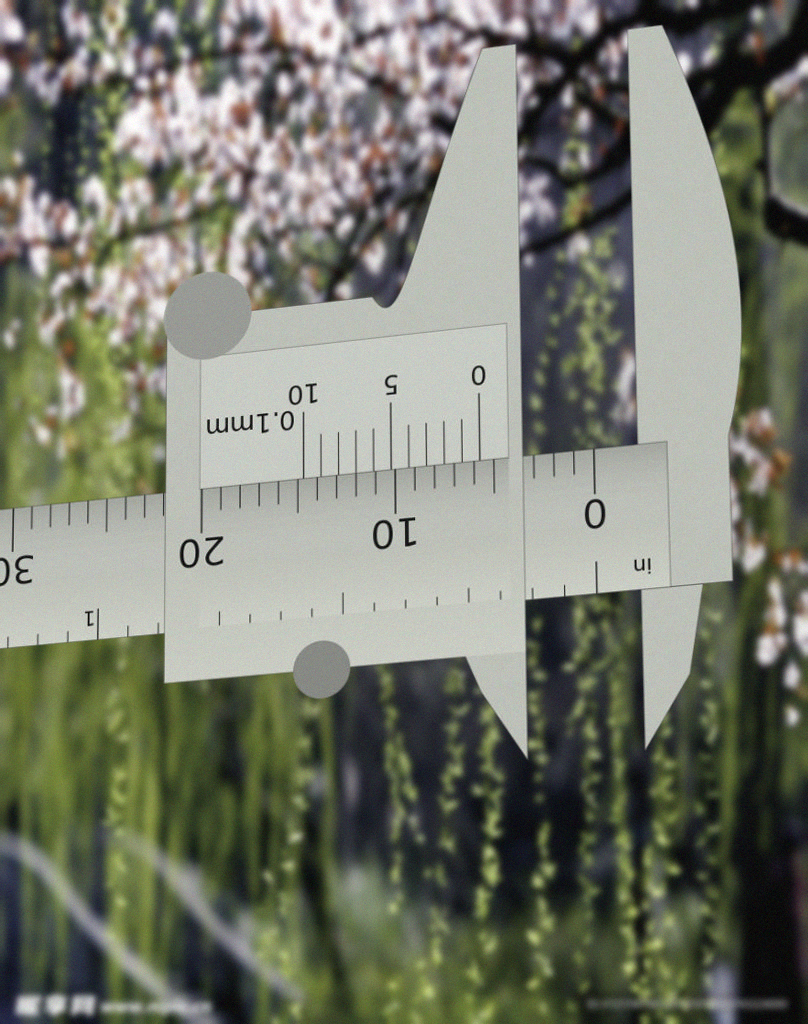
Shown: 5.7 mm
